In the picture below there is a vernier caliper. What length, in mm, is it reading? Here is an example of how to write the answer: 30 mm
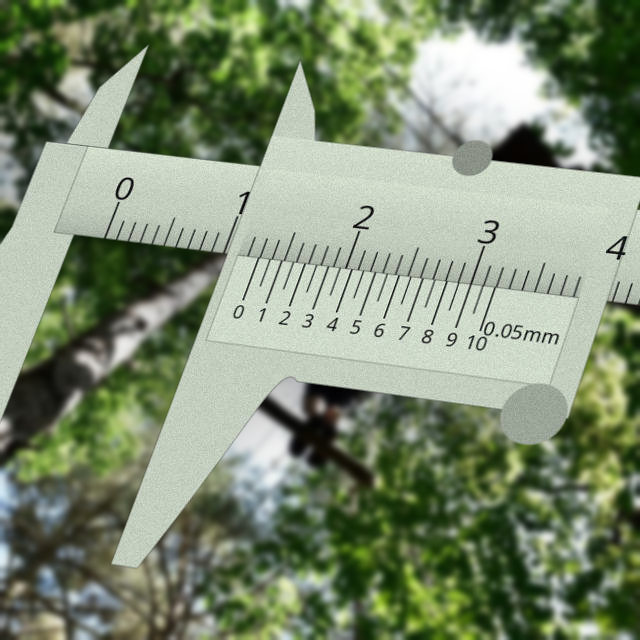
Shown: 12.9 mm
